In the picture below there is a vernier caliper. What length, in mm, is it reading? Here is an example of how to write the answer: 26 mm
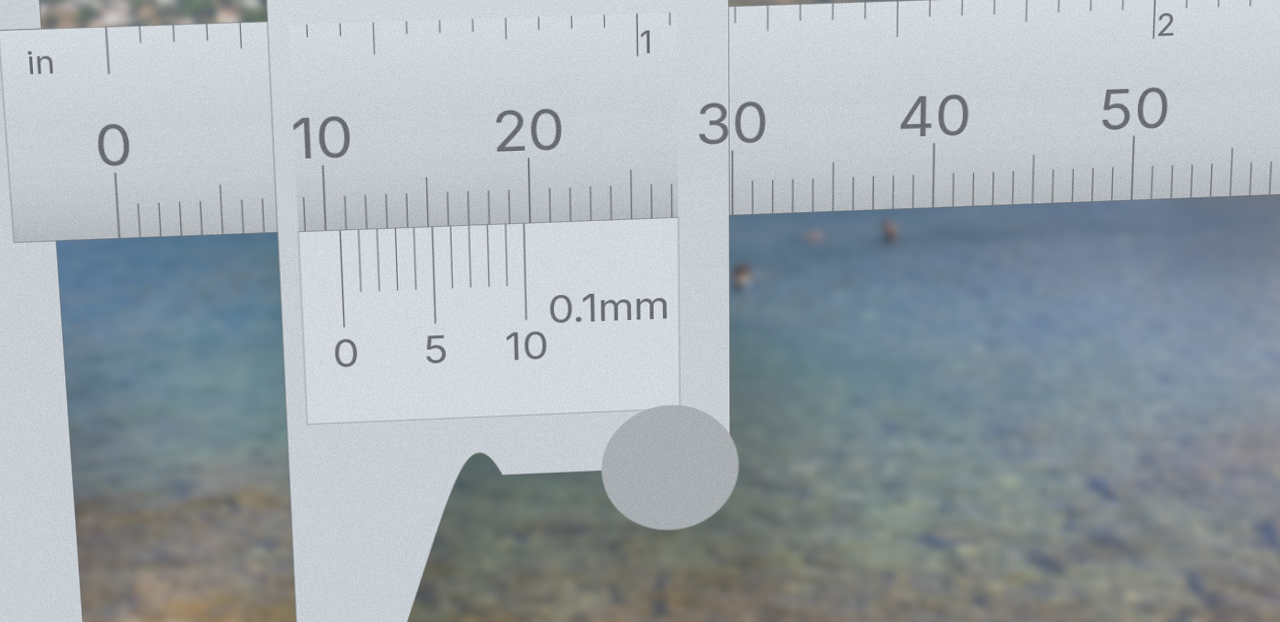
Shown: 10.7 mm
